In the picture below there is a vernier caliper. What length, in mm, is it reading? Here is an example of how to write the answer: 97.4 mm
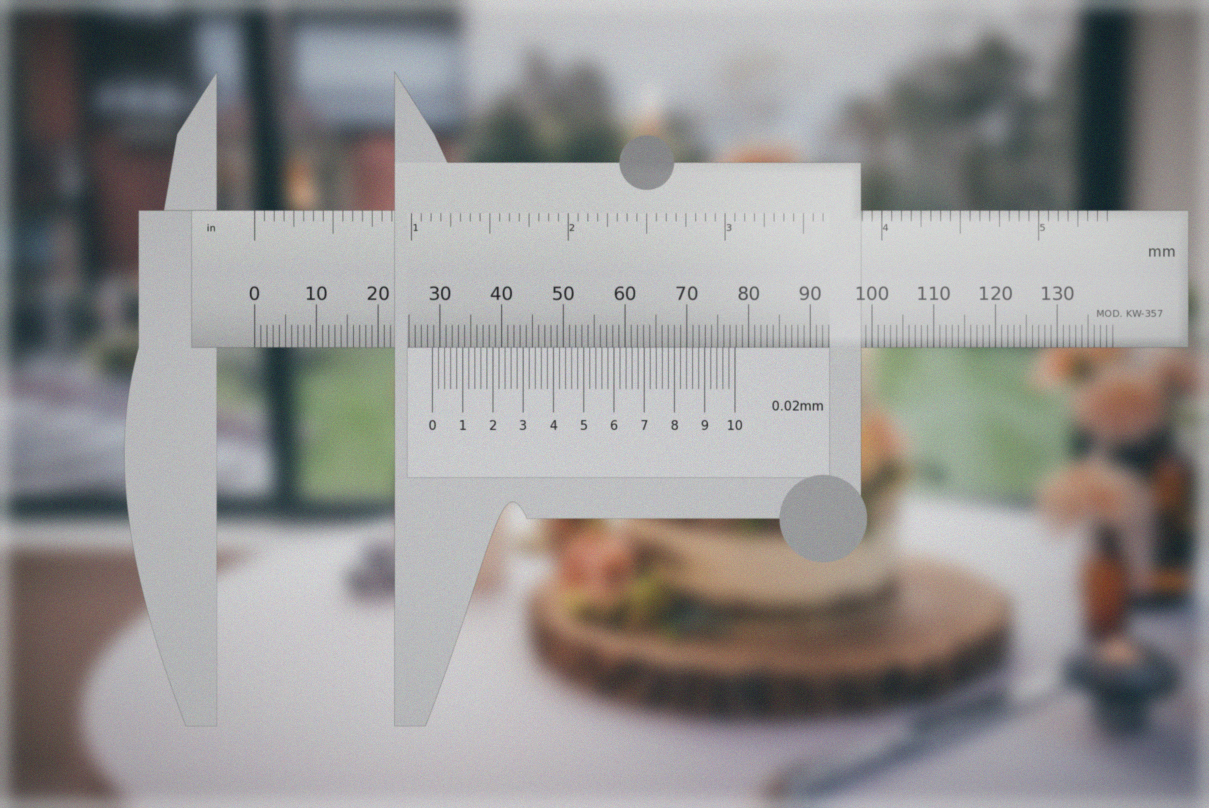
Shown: 28.8 mm
